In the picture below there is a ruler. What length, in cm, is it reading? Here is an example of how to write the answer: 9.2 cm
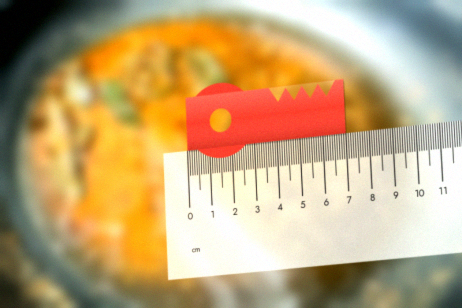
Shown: 7 cm
